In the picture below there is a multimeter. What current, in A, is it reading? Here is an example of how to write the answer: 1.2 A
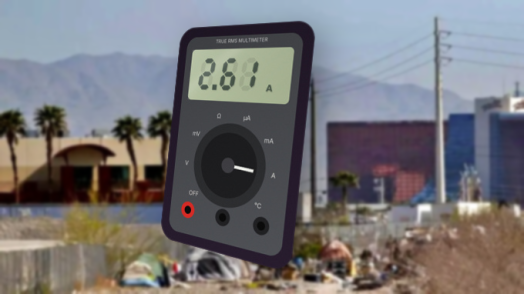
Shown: 2.61 A
